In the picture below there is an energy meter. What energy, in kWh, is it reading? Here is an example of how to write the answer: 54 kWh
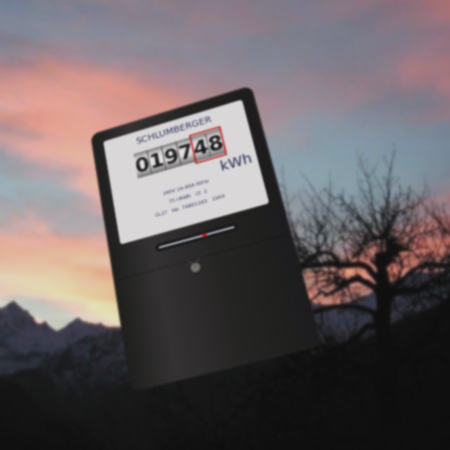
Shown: 197.48 kWh
